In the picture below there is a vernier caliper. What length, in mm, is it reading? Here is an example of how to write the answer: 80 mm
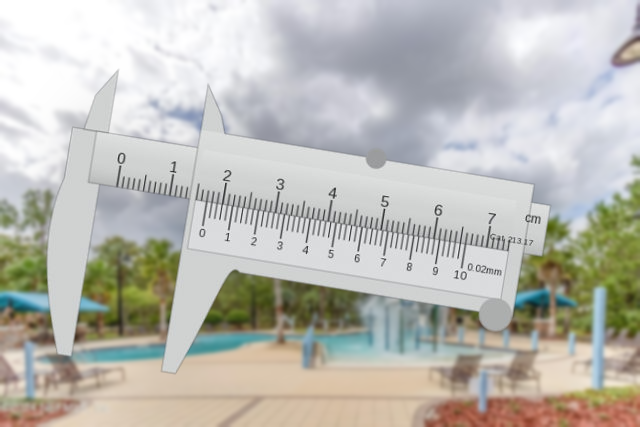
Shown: 17.0 mm
